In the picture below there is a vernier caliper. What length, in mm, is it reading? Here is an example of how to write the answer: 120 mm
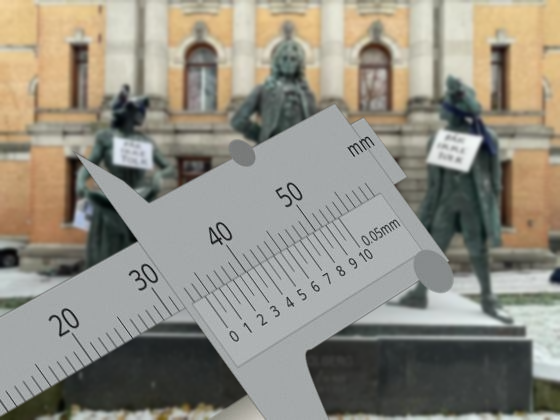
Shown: 34.4 mm
